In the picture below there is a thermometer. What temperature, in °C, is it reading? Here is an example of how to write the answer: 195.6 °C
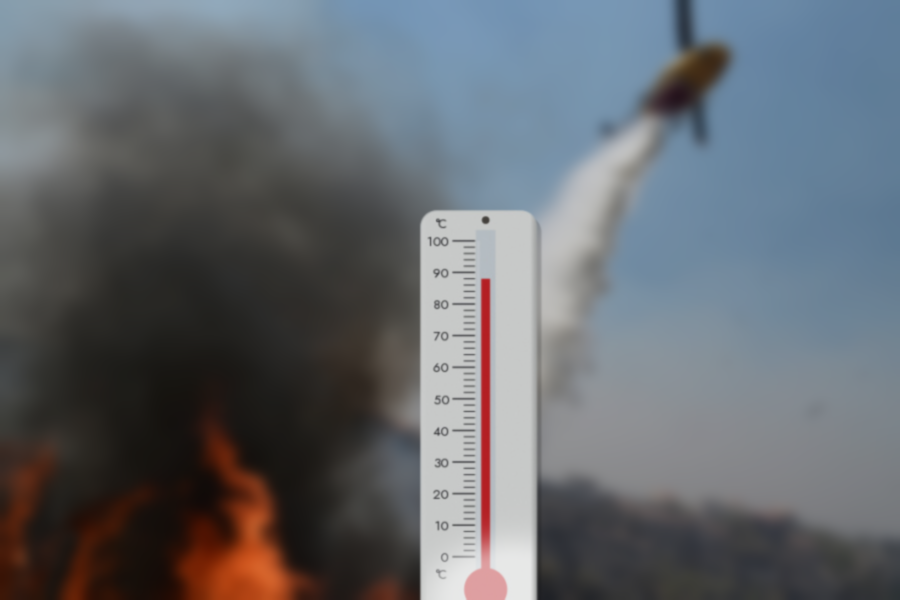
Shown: 88 °C
